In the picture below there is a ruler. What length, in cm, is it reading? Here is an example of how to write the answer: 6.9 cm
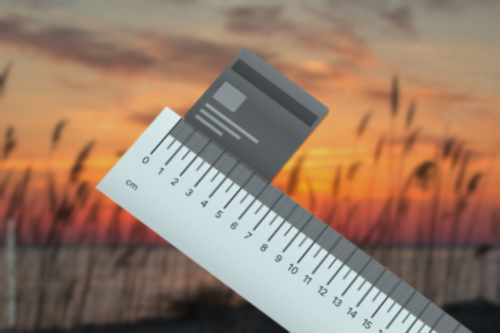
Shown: 6 cm
